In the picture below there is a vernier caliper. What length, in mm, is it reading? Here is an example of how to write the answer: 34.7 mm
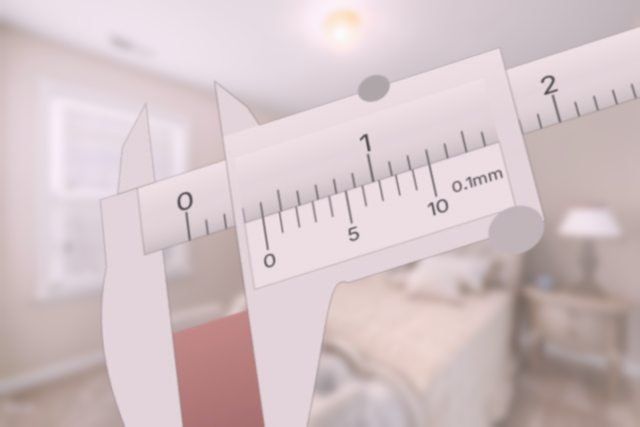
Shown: 4.0 mm
